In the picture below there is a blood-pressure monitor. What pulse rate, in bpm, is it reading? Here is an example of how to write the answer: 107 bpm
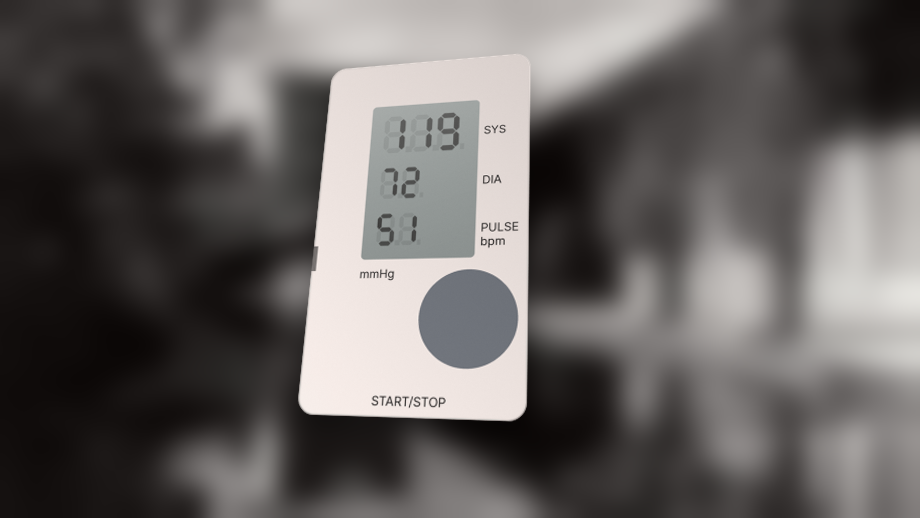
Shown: 51 bpm
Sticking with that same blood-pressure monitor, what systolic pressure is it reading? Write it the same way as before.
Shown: 119 mmHg
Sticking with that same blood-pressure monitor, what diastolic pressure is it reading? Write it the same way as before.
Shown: 72 mmHg
